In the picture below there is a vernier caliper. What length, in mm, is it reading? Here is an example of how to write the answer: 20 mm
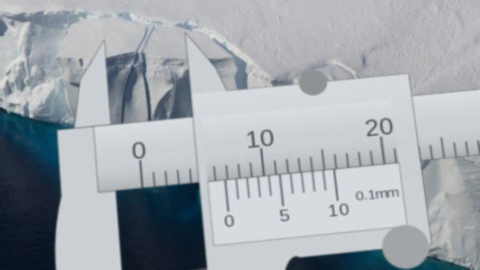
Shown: 6.8 mm
